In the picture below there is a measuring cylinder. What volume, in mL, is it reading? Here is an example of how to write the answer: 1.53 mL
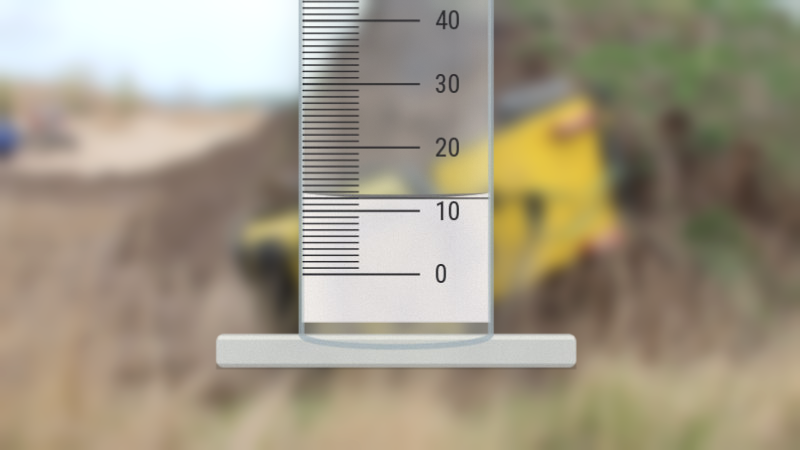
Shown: 12 mL
